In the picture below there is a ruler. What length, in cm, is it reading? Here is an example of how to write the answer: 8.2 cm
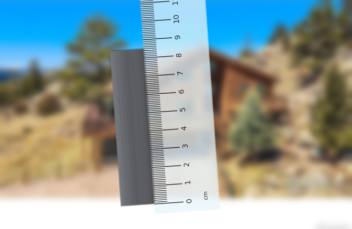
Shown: 8.5 cm
